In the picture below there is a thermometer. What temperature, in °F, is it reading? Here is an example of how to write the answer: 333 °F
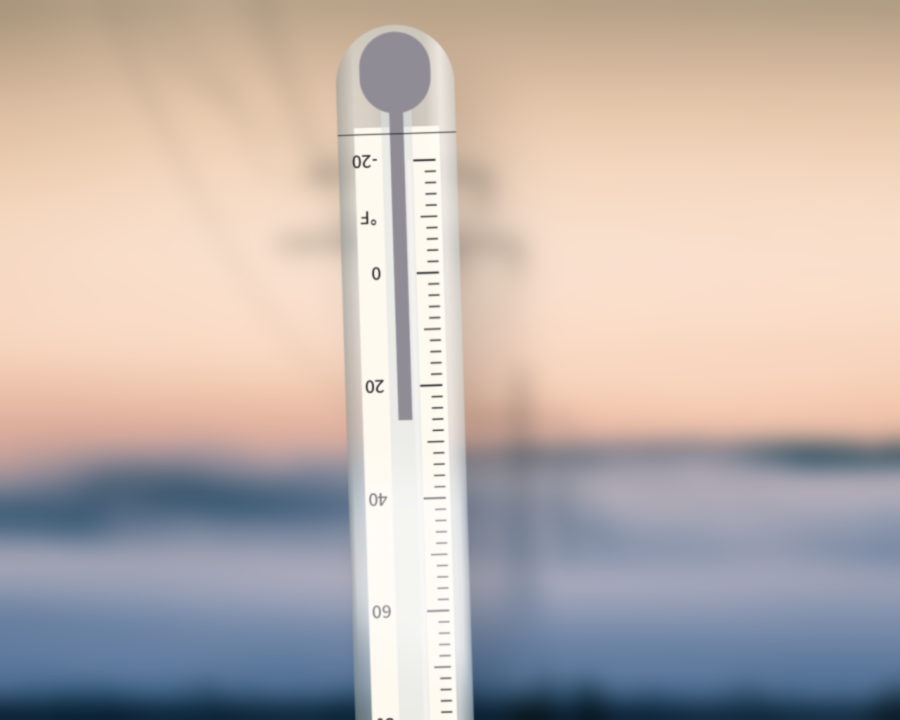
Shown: 26 °F
